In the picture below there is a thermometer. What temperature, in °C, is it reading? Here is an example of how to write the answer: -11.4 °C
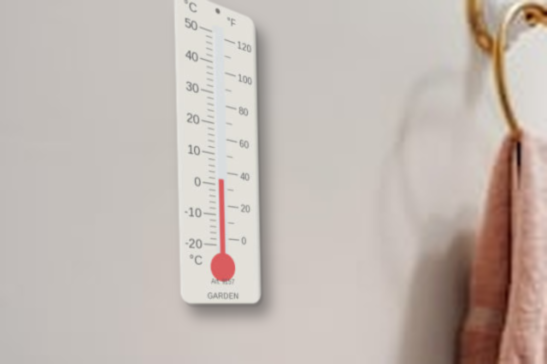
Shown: 2 °C
